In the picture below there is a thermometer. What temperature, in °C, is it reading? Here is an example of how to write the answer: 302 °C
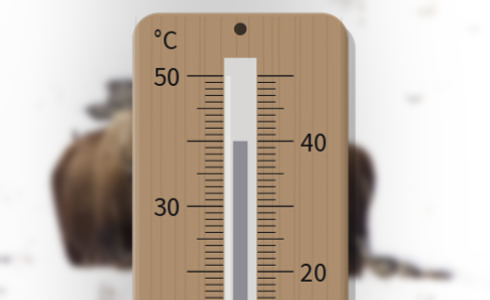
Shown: 40 °C
